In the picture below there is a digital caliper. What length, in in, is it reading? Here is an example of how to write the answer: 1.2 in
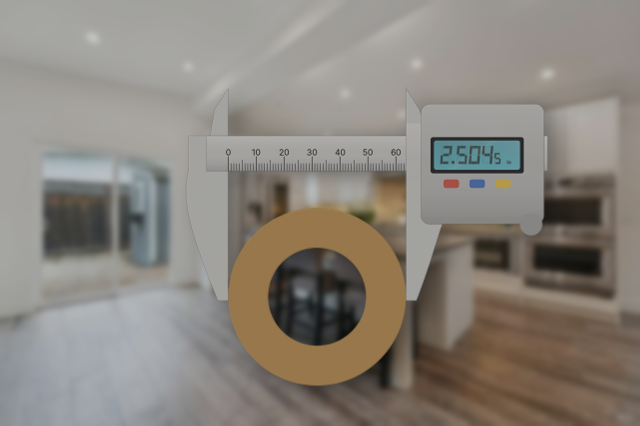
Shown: 2.5045 in
